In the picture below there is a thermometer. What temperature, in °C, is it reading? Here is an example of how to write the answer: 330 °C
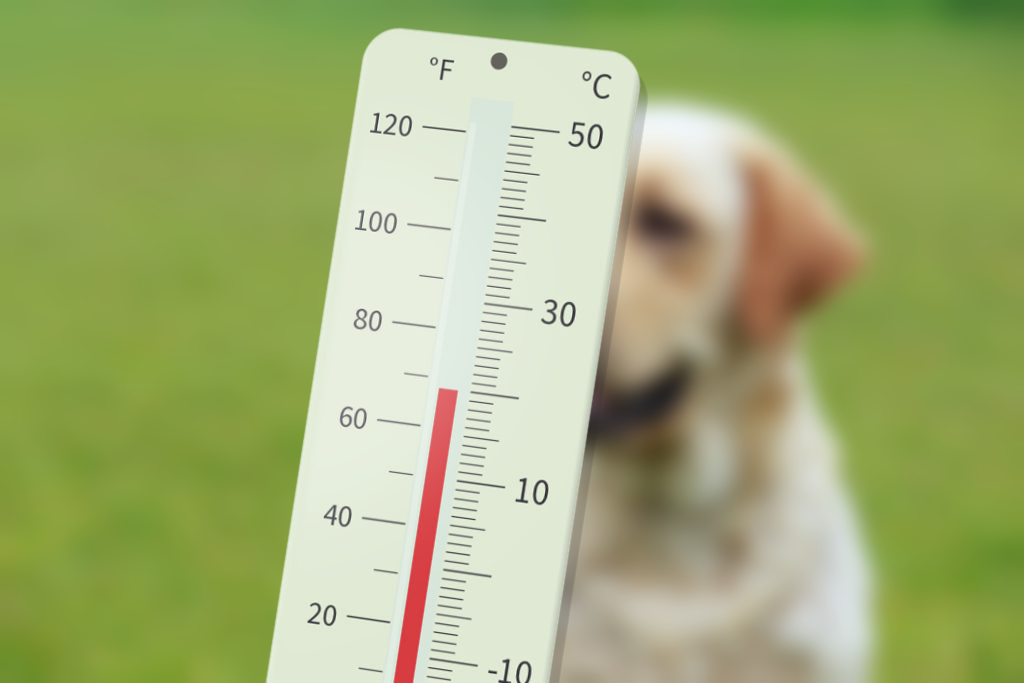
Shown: 20 °C
